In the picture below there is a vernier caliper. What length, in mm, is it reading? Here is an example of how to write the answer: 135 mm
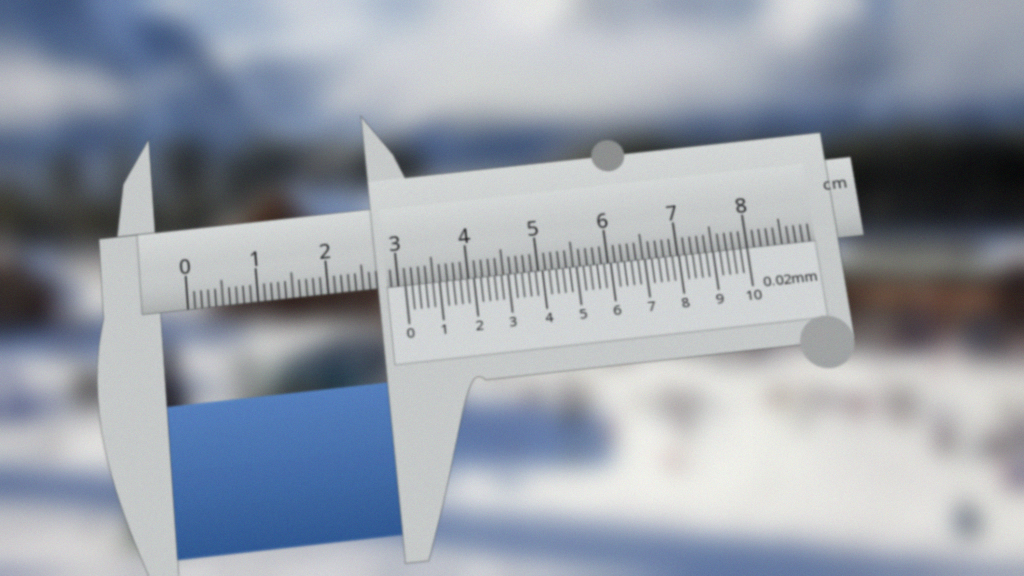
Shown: 31.0 mm
